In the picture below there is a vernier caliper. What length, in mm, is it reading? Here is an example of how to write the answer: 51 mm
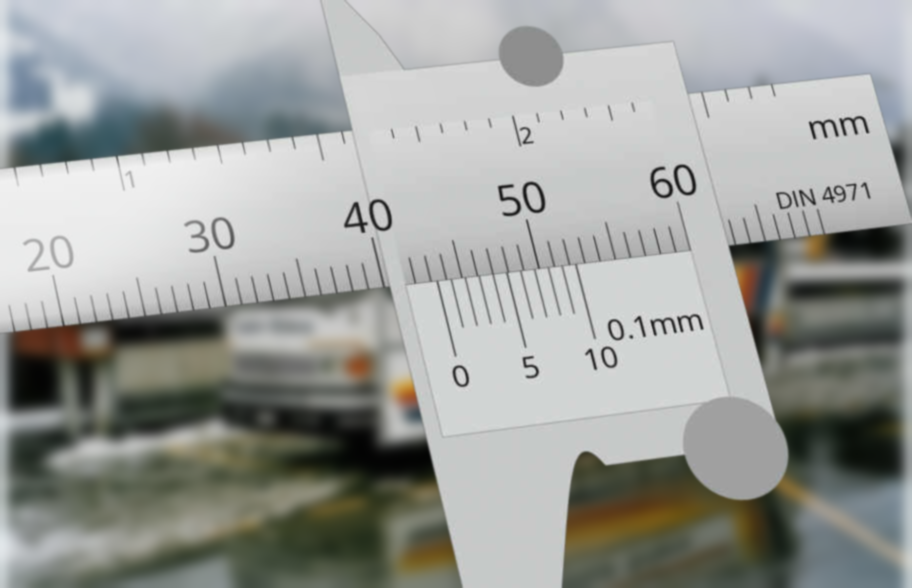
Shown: 43.4 mm
